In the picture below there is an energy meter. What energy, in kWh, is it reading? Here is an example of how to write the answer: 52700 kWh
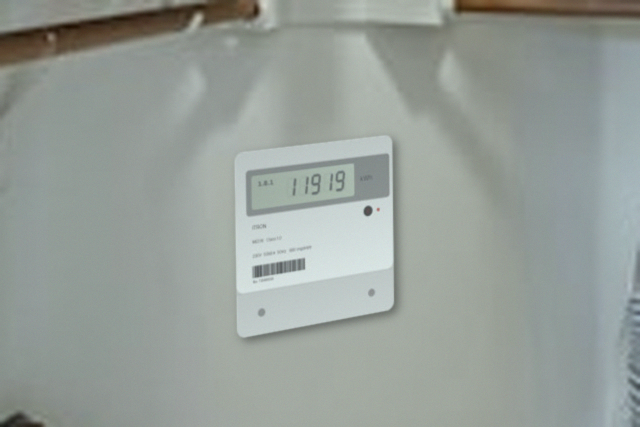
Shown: 11919 kWh
